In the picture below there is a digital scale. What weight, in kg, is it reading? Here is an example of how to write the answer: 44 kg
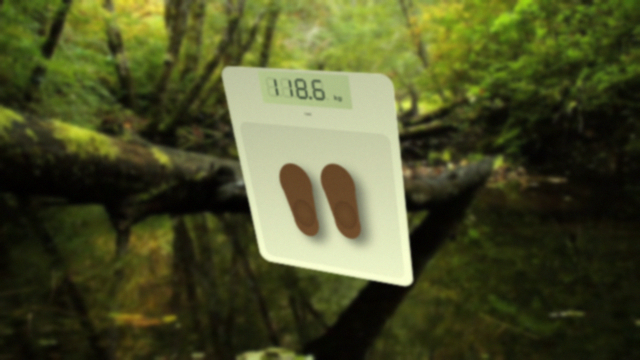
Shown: 118.6 kg
